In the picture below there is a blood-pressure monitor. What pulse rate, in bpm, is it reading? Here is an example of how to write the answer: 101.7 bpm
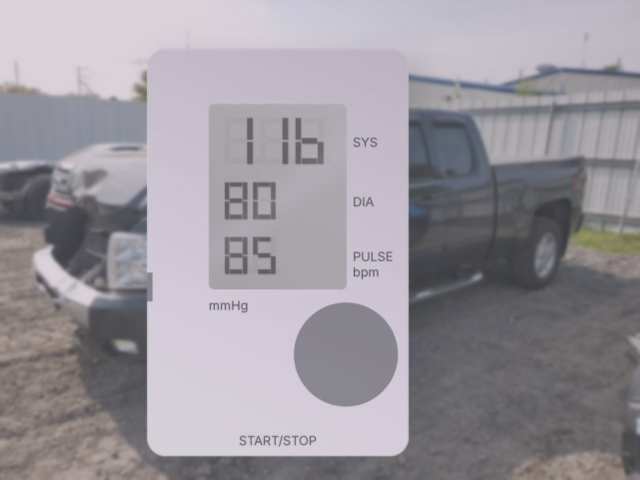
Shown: 85 bpm
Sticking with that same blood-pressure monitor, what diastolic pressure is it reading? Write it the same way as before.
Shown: 80 mmHg
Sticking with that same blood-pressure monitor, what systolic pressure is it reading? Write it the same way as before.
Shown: 116 mmHg
